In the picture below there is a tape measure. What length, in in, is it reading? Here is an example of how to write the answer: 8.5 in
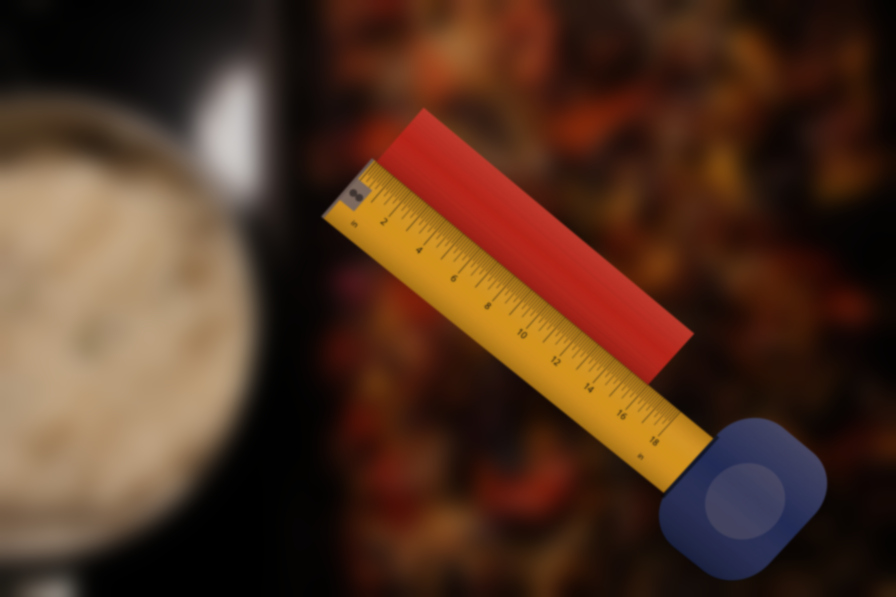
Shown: 16 in
